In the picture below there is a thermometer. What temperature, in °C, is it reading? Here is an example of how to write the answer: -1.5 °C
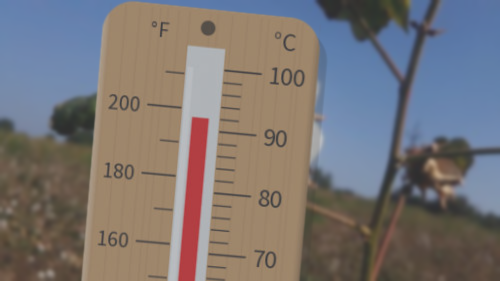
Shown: 92 °C
